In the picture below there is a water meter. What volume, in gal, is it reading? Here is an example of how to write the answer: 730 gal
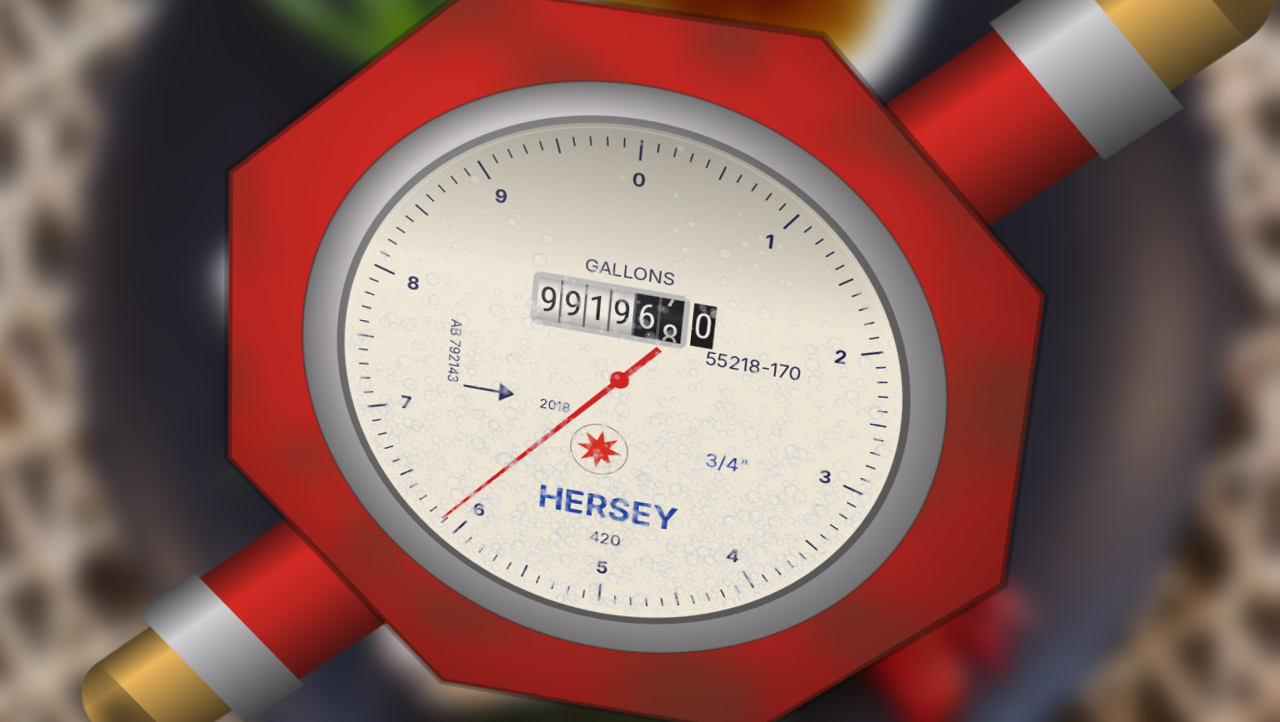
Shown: 9919676.1 gal
